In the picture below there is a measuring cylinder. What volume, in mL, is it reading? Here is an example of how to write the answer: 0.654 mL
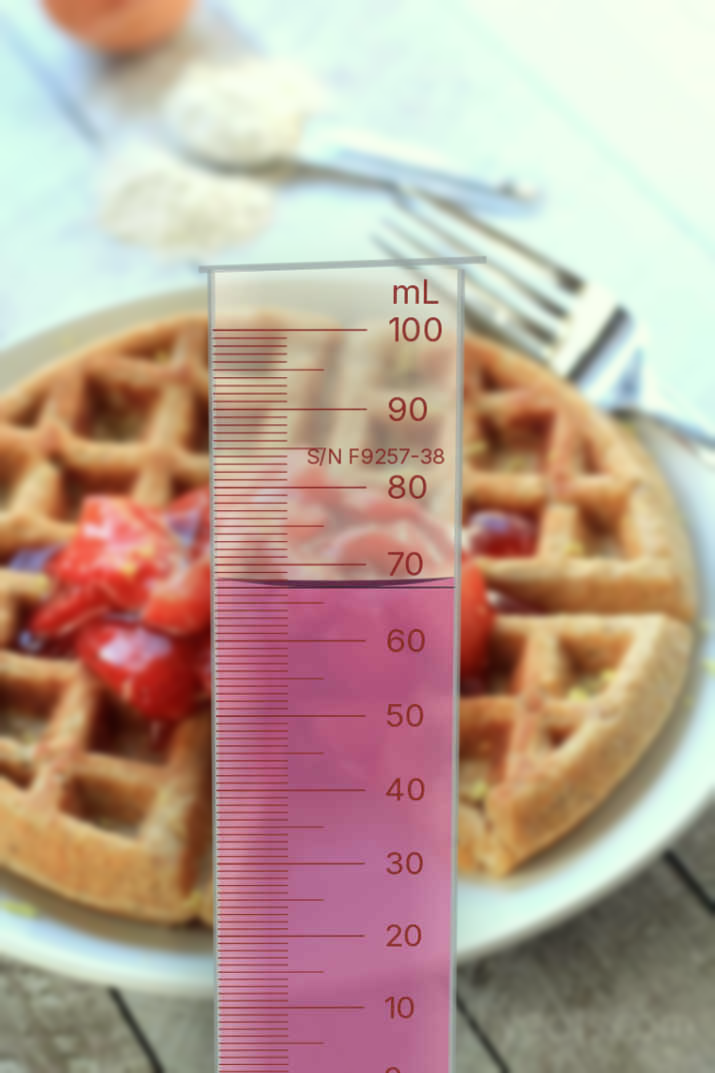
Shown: 67 mL
